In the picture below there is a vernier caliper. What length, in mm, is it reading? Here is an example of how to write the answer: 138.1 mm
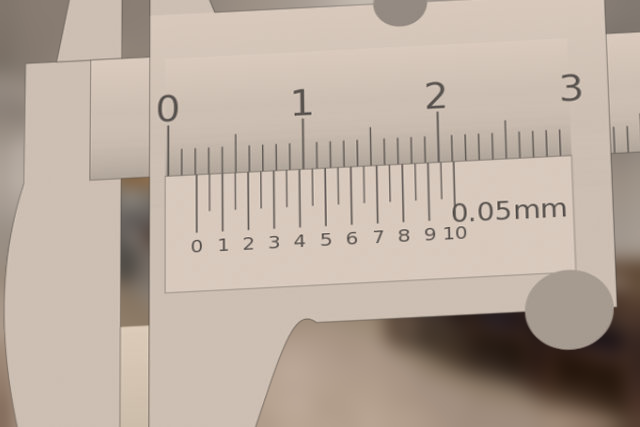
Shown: 2.1 mm
